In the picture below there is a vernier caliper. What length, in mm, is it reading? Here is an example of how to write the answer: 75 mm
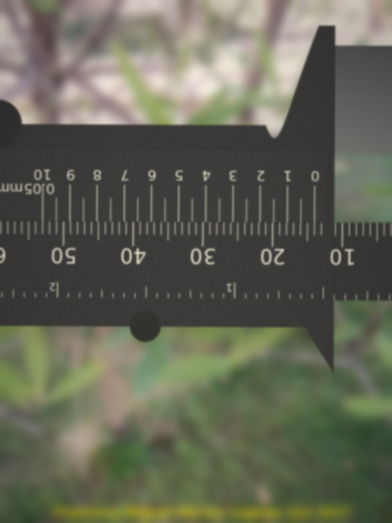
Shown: 14.0 mm
